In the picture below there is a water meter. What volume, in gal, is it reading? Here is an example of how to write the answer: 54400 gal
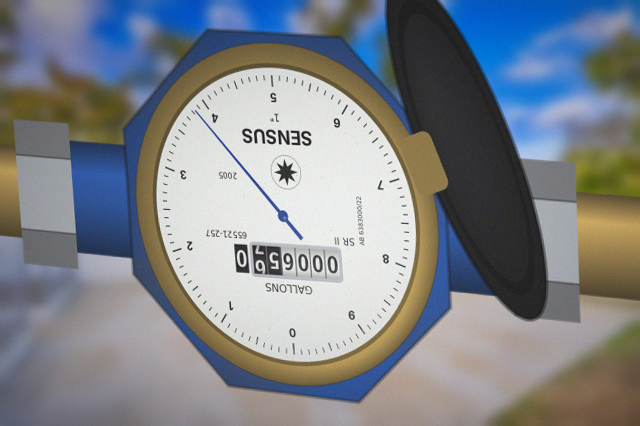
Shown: 6563.8 gal
